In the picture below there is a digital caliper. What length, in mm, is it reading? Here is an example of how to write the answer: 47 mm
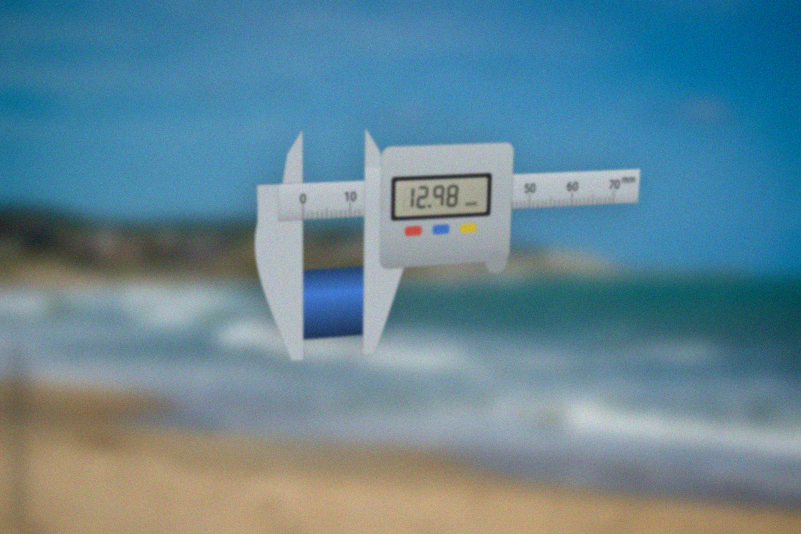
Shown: 12.98 mm
